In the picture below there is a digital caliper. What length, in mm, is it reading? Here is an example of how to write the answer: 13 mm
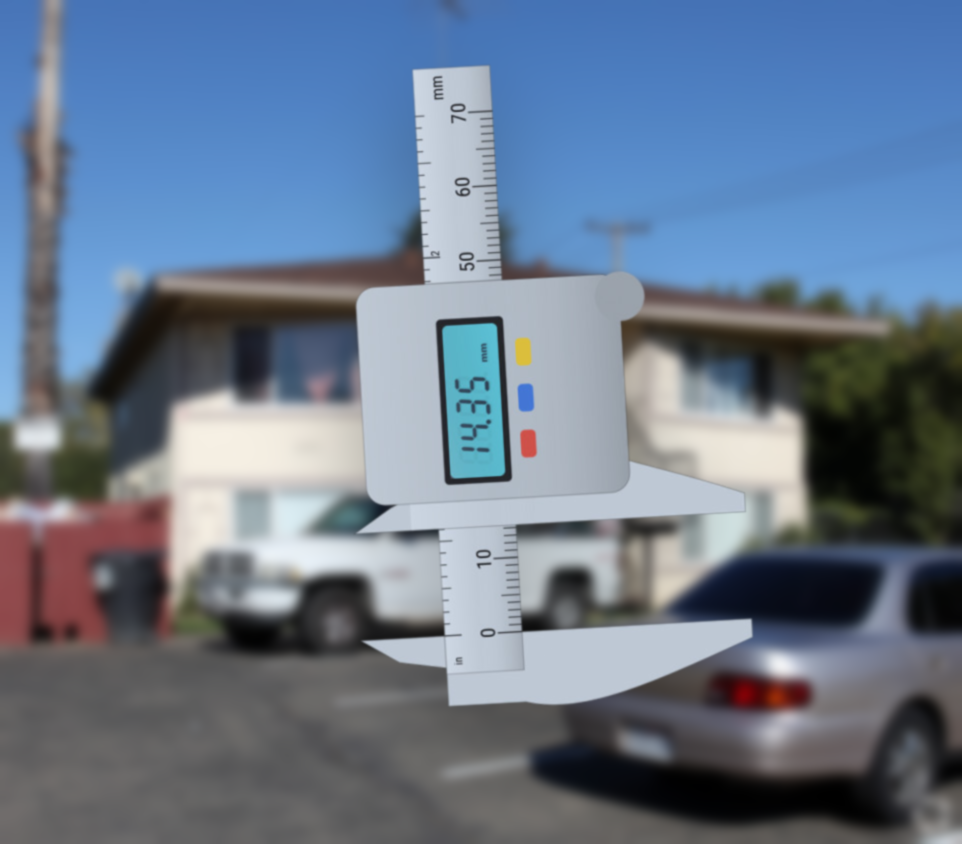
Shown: 14.35 mm
